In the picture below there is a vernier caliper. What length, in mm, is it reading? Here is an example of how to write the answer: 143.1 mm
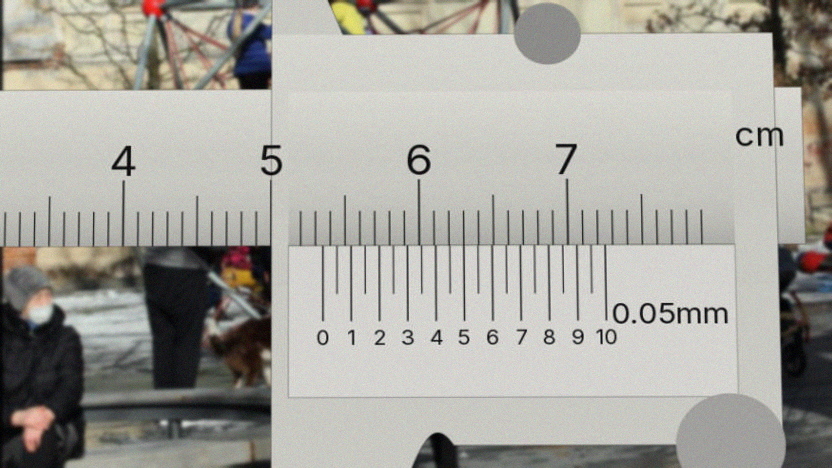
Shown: 53.5 mm
